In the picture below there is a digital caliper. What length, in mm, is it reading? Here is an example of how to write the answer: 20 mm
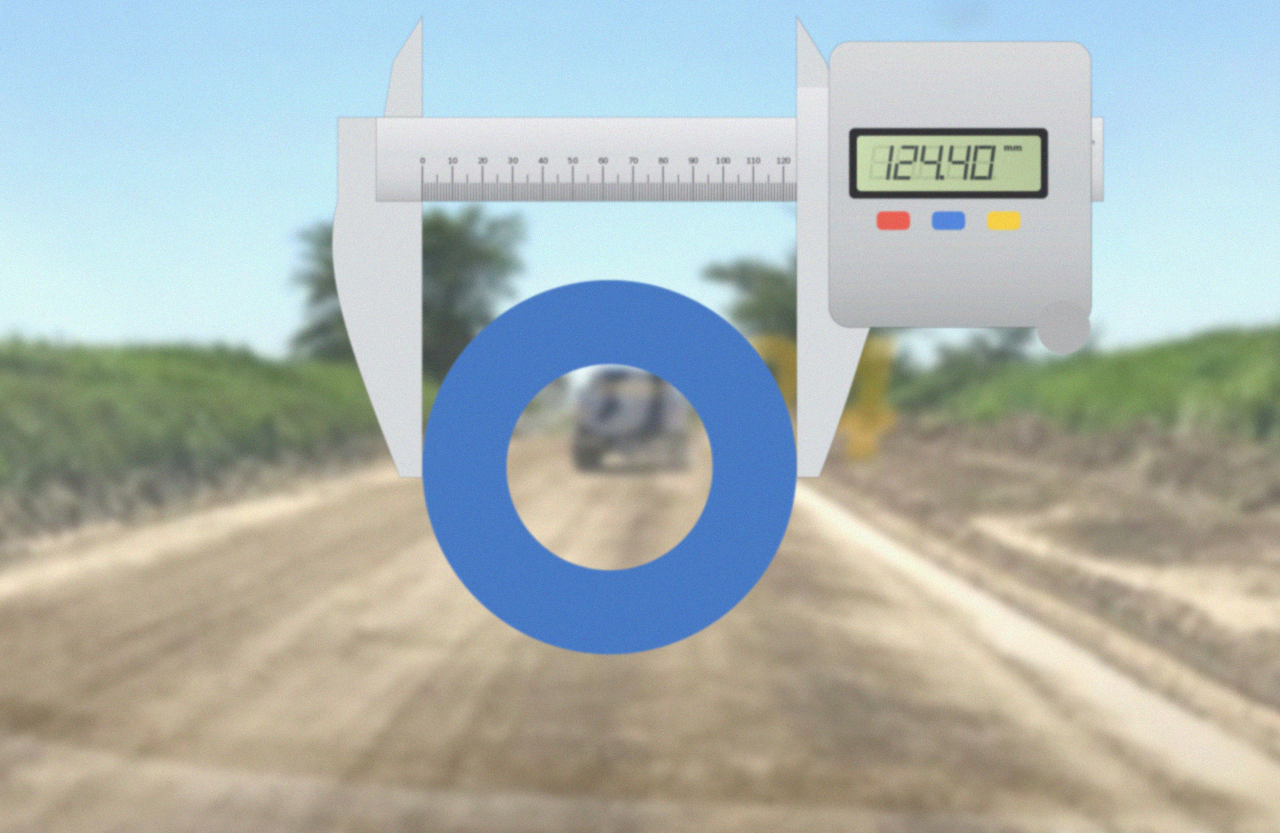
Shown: 124.40 mm
